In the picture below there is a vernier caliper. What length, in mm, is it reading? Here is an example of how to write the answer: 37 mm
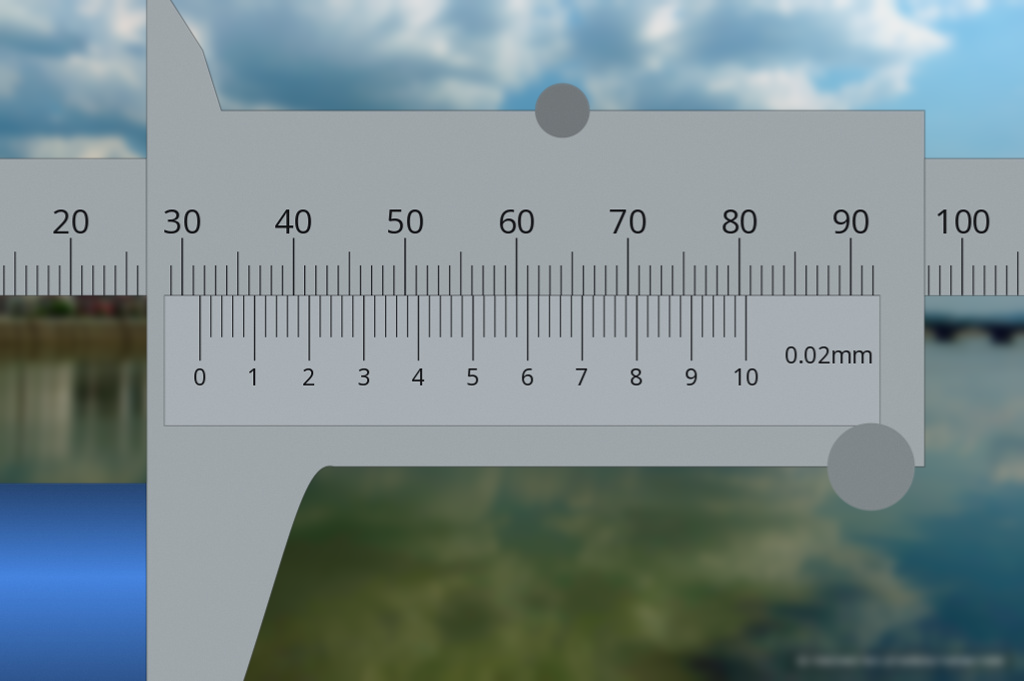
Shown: 31.6 mm
